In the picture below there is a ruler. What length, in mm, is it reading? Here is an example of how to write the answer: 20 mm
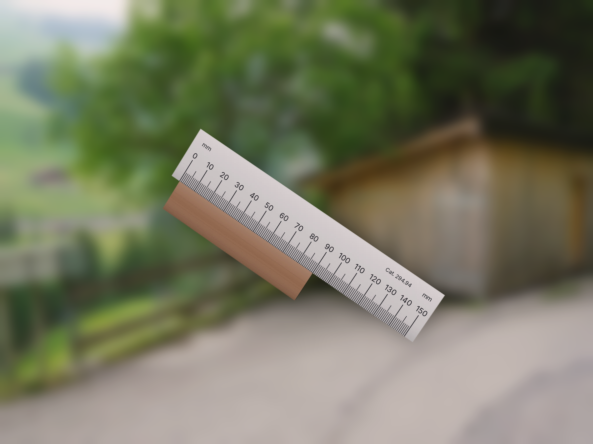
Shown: 90 mm
